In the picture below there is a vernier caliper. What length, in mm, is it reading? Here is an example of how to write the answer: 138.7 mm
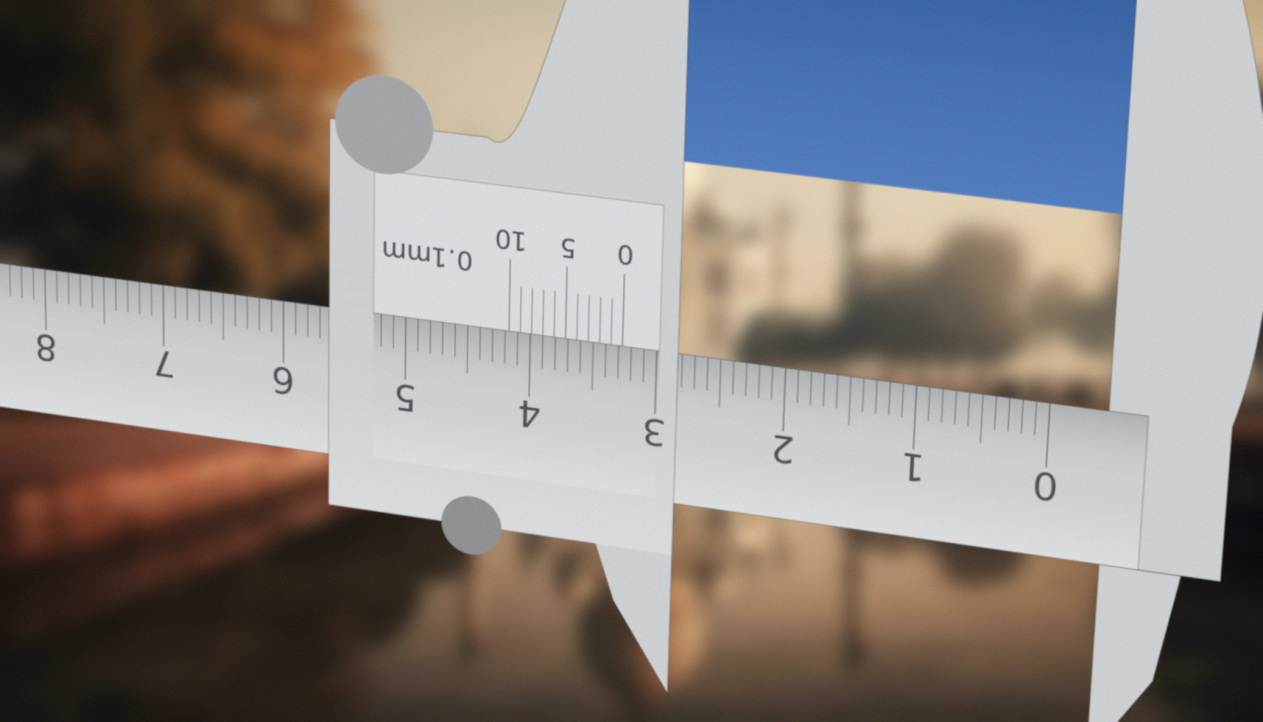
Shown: 32.7 mm
